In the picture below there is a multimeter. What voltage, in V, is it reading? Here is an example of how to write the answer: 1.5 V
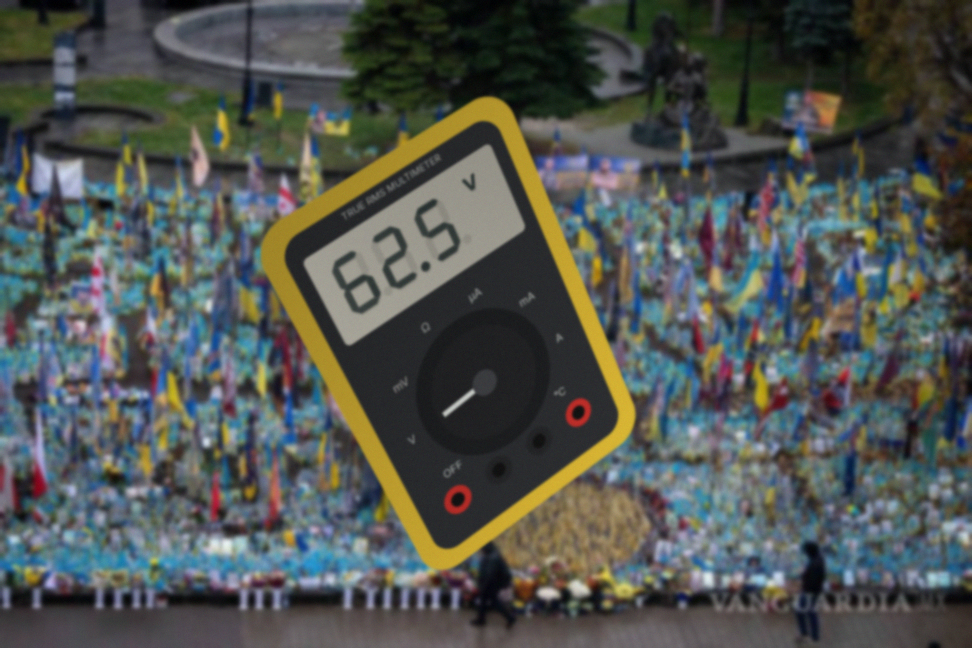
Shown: 62.5 V
